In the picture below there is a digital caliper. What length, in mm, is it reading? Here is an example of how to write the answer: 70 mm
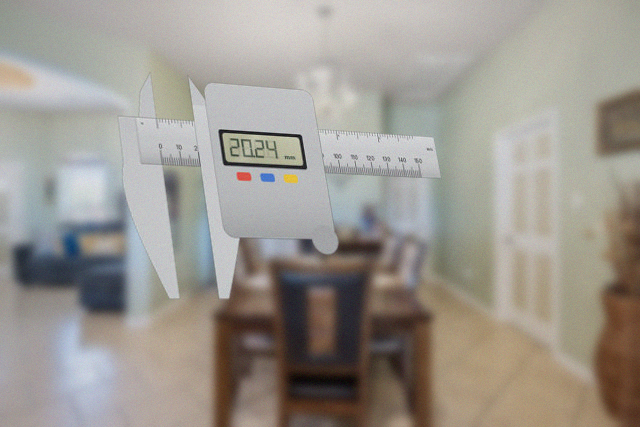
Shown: 20.24 mm
